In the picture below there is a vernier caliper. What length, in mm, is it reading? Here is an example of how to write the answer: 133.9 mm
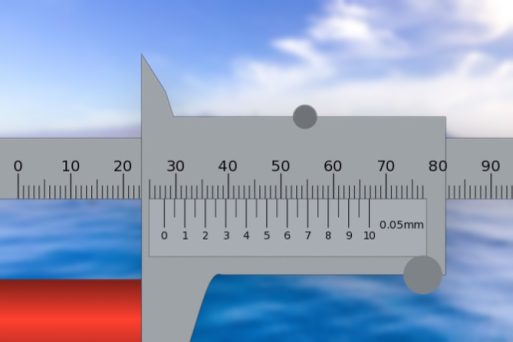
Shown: 27.8 mm
